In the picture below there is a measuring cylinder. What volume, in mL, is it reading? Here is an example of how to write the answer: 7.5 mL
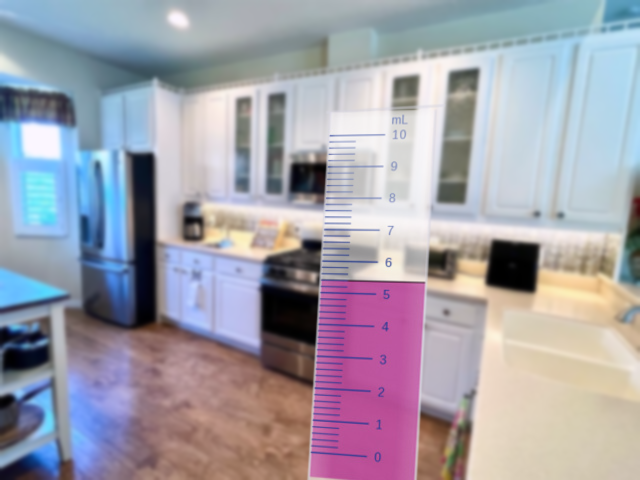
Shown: 5.4 mL
